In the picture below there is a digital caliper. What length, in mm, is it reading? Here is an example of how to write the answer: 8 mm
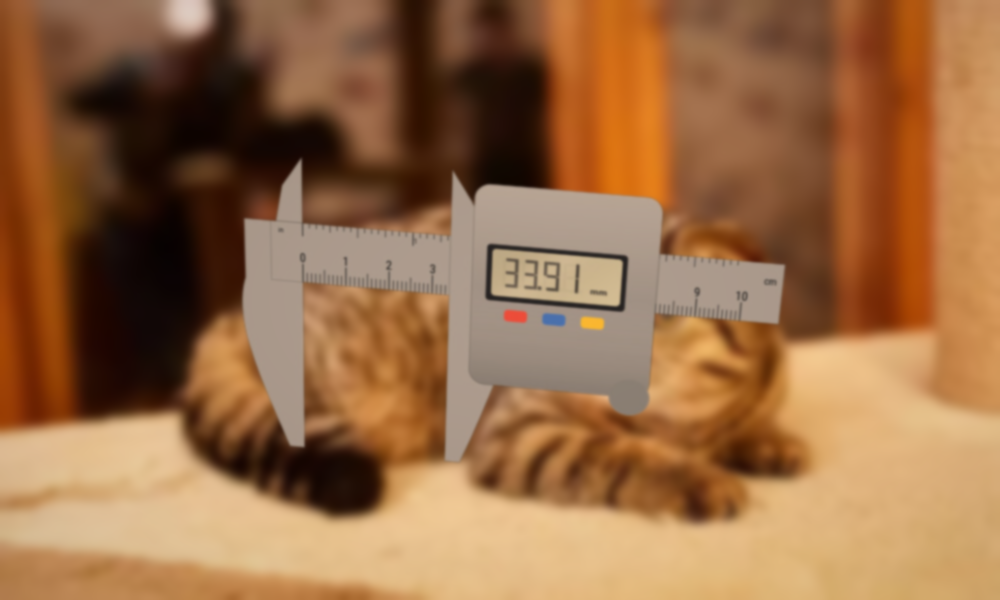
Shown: 33.91 mm
